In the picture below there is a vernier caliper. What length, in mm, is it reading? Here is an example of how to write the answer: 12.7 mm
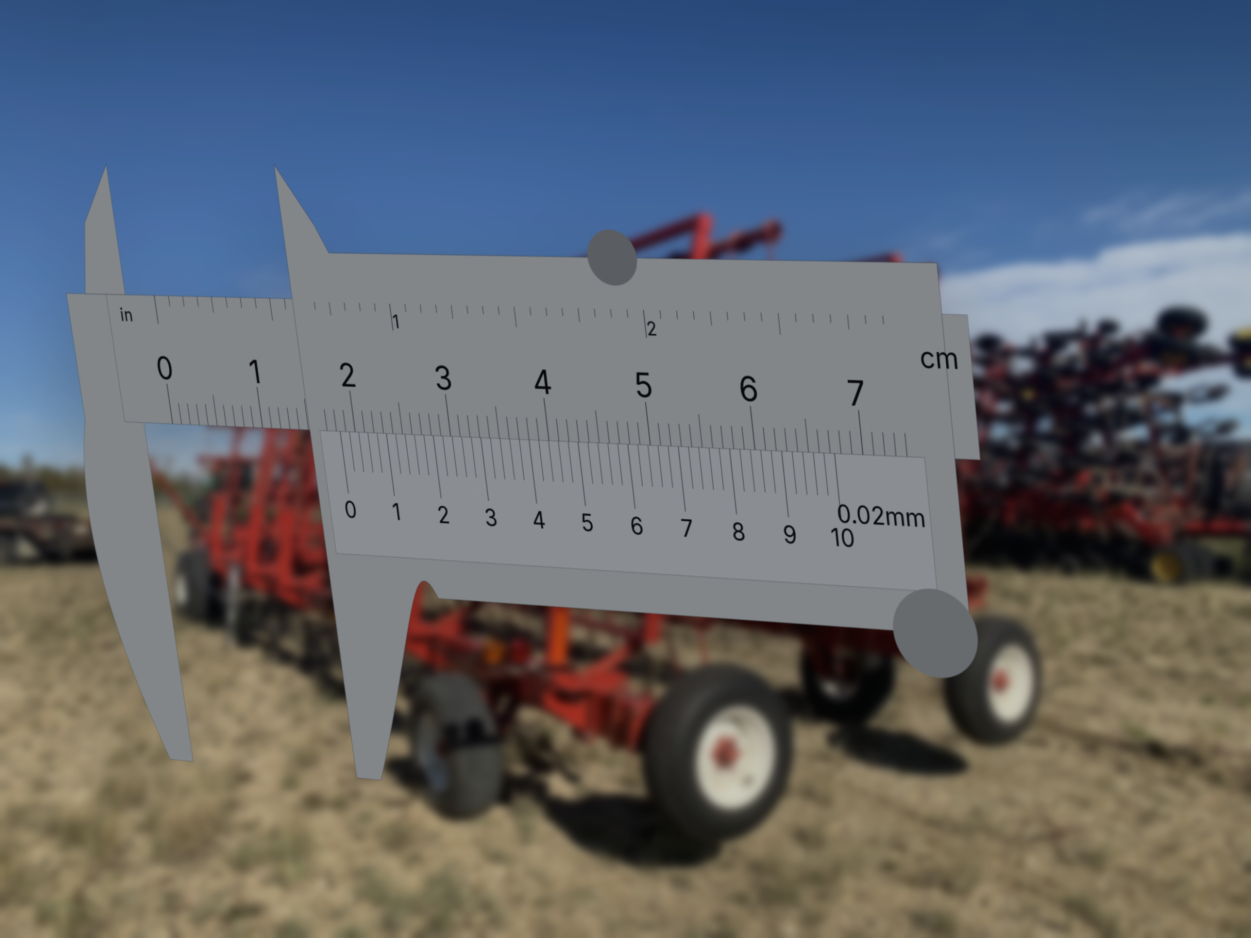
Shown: 18.4 mm
